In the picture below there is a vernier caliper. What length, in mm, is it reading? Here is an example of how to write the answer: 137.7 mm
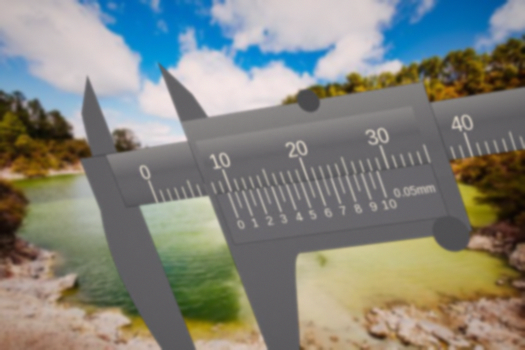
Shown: 9.6 mm
